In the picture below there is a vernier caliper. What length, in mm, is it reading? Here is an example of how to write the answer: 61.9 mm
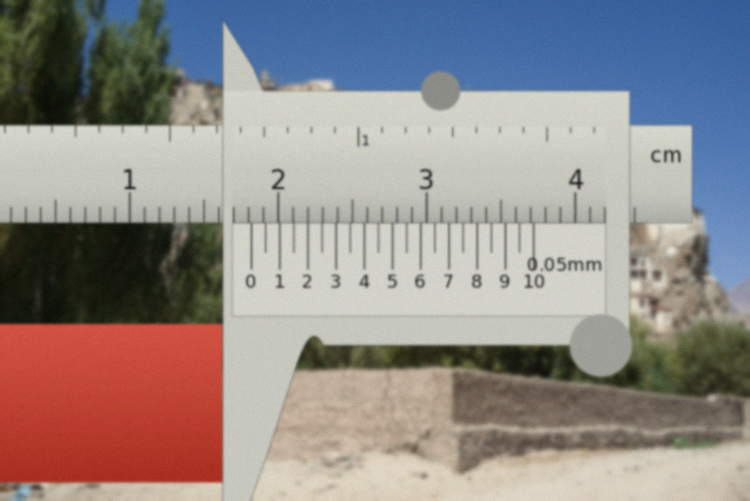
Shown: 18.2 mm
